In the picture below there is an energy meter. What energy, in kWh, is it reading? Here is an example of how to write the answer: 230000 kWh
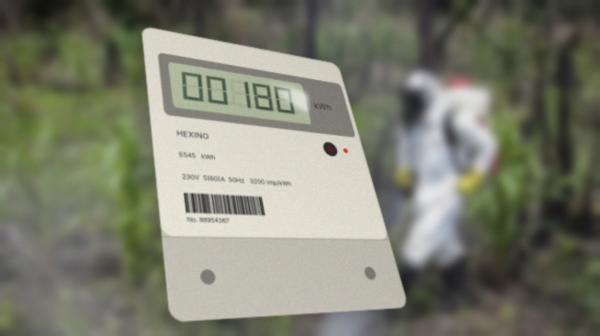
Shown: 180 kWh
